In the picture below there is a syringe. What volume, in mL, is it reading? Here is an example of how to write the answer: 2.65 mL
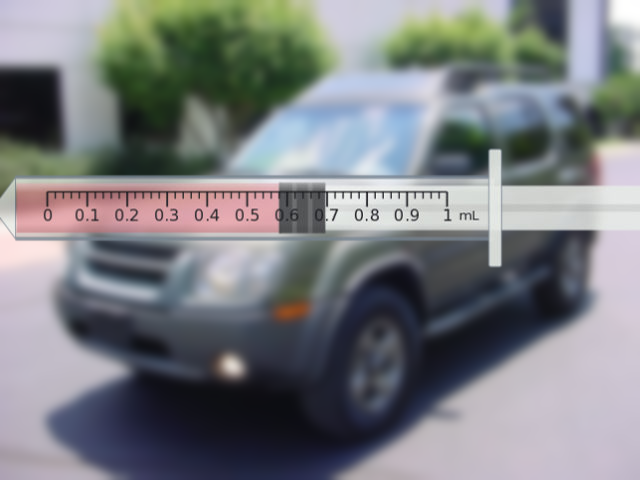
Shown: 0.58 mL
